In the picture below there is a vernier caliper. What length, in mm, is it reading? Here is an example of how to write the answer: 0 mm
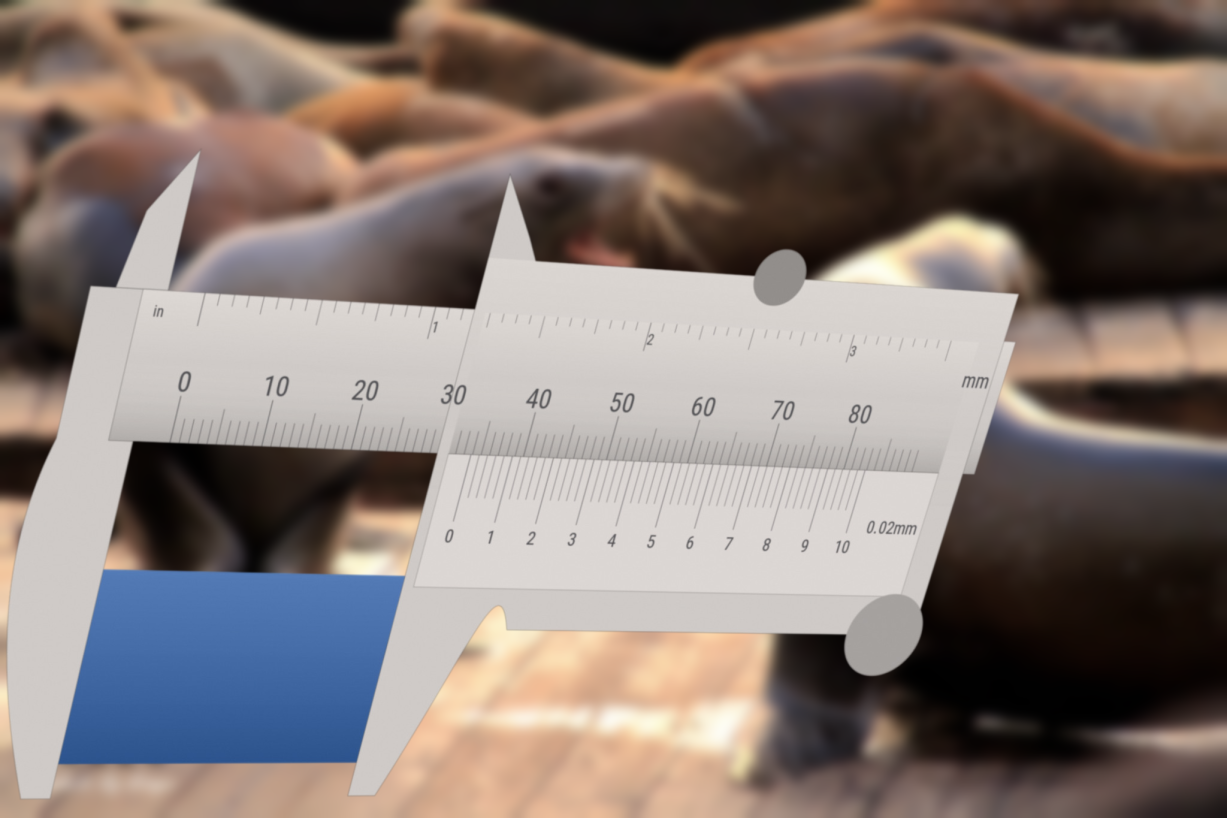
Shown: 33.8 mm
